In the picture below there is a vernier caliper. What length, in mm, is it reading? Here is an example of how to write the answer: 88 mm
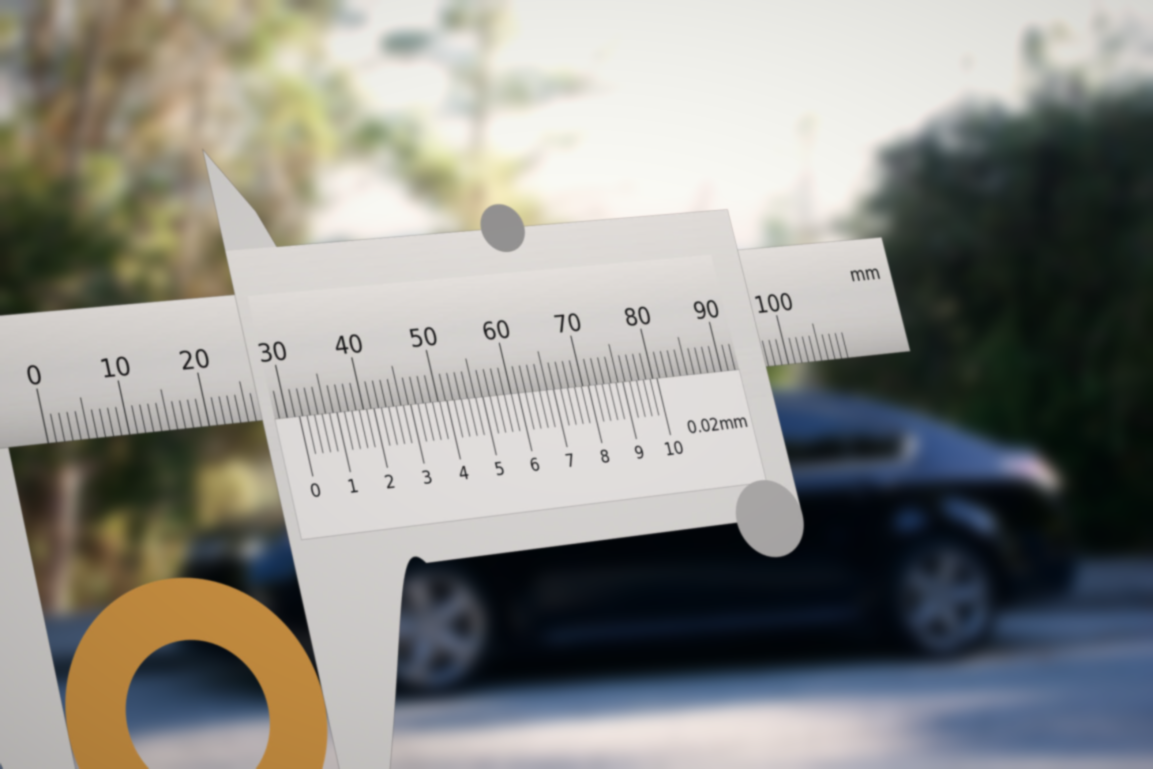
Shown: 31.6 mm
